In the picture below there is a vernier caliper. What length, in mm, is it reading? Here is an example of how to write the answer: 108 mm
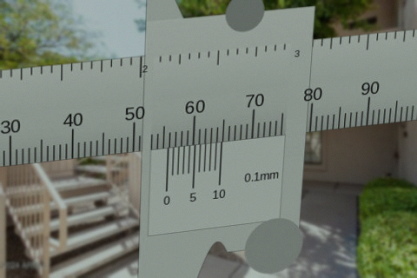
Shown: 55.8 mm
